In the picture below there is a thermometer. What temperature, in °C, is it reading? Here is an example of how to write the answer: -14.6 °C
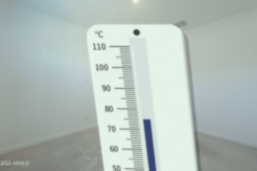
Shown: 75 °C
